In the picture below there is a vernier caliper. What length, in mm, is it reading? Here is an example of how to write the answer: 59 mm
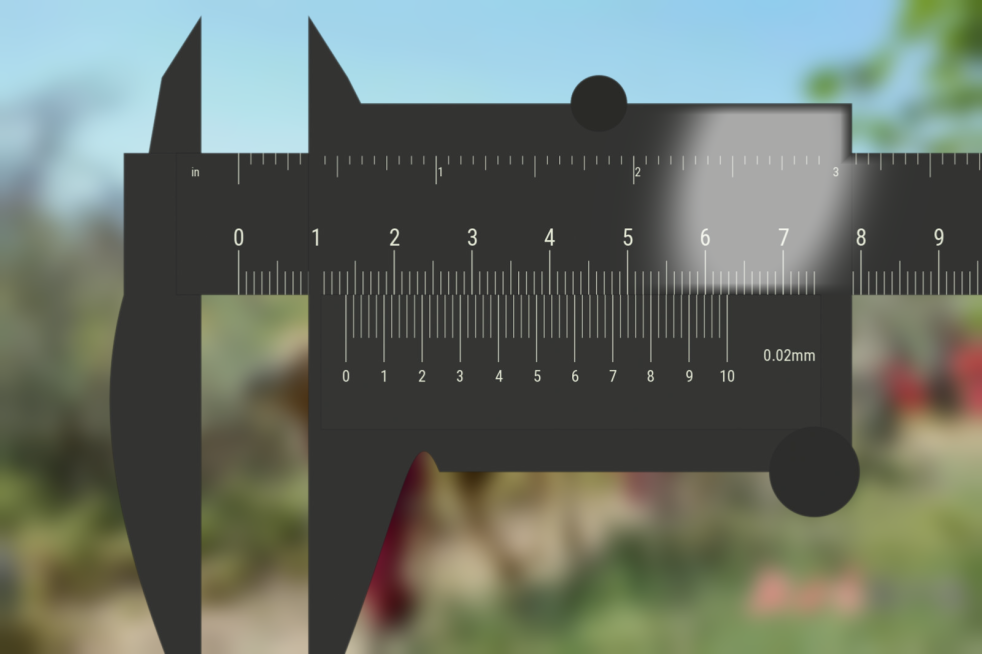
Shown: 13.8 mm
